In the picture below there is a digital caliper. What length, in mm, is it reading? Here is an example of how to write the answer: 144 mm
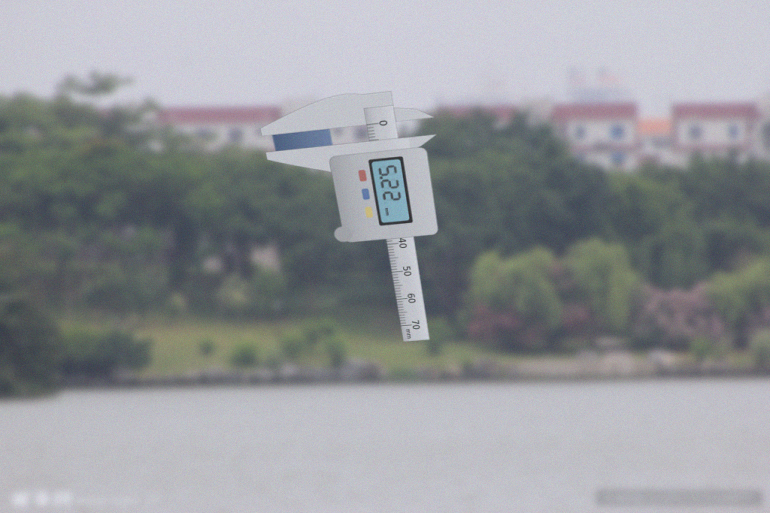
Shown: 5.22 mm
